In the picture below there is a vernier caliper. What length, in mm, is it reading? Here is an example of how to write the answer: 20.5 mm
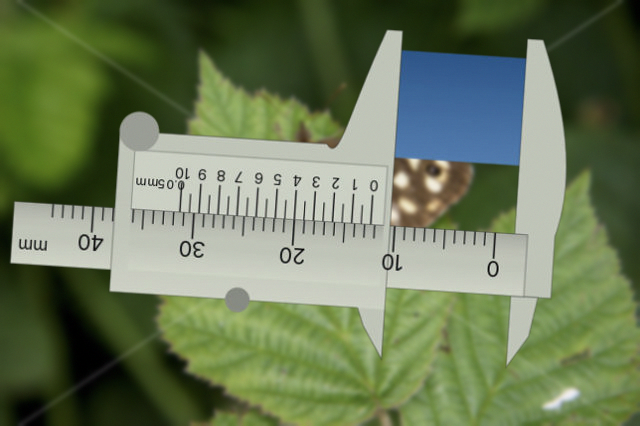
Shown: 12.4 mm
